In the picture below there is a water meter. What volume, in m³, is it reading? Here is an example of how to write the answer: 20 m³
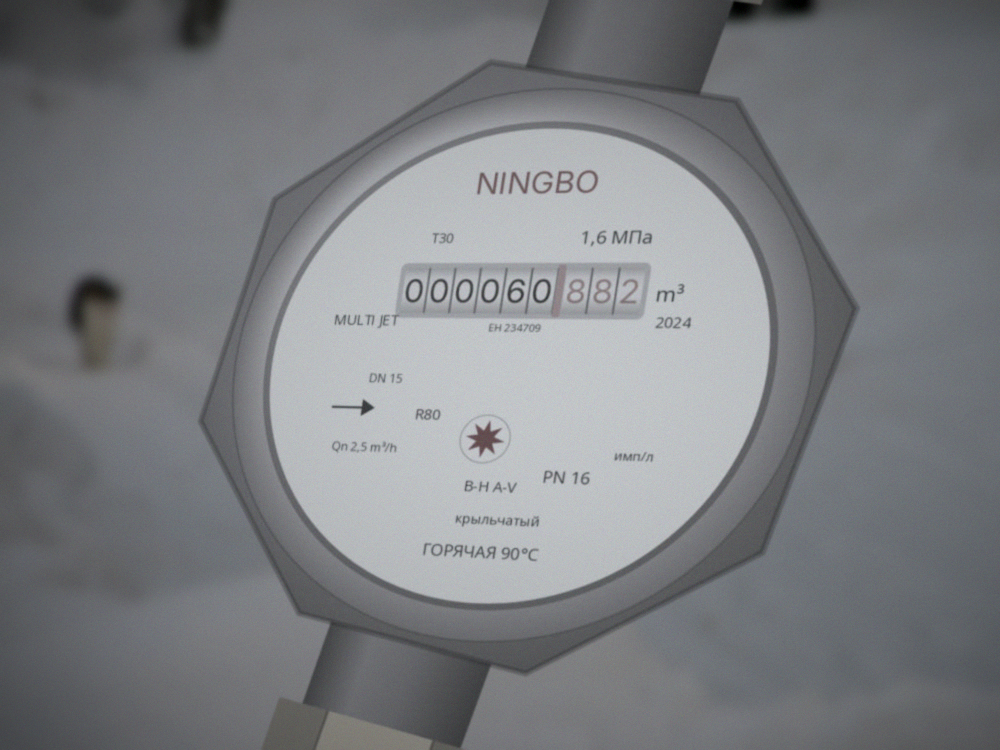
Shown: 60.882 m³
